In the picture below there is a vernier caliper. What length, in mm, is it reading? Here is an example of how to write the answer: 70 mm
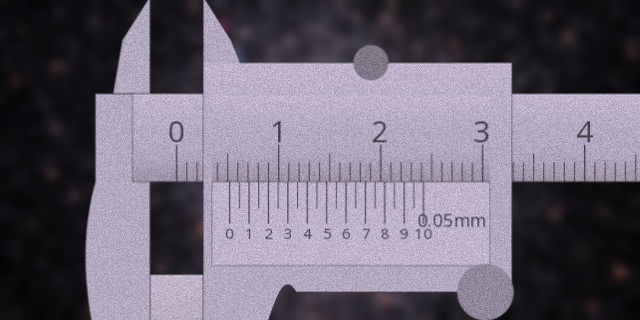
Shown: 5.2 mm
